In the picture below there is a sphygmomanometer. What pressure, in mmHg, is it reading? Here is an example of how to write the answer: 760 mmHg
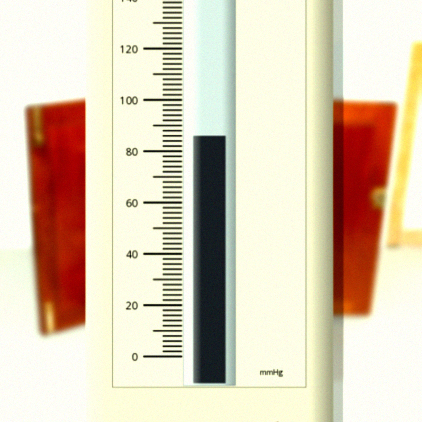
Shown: 86 mmHg
